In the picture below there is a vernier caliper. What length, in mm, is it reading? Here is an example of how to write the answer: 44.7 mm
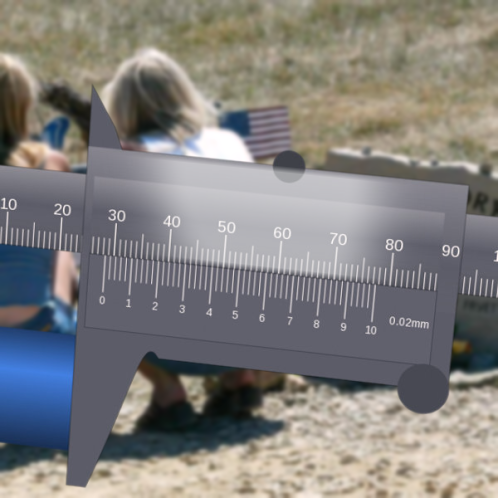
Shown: 28.4 mm
